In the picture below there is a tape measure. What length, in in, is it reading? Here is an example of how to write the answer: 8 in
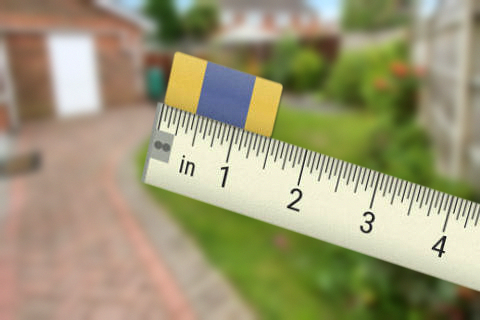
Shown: 1.5 in
